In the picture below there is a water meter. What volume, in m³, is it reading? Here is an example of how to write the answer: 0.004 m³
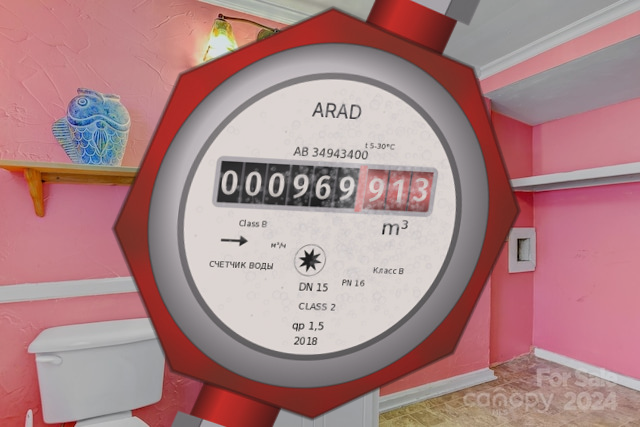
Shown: 969.913 m³
